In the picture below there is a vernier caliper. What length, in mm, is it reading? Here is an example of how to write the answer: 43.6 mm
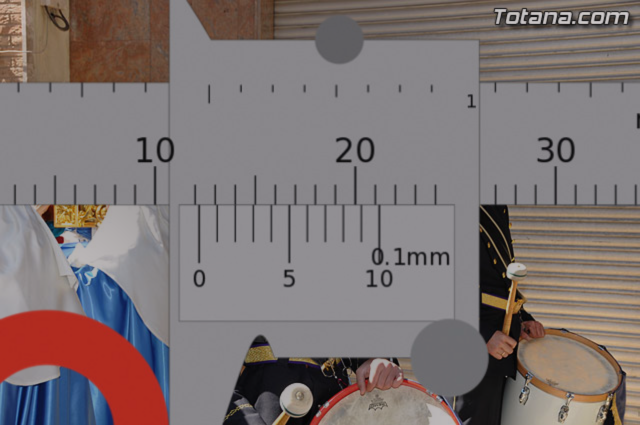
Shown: 12.2 mm
